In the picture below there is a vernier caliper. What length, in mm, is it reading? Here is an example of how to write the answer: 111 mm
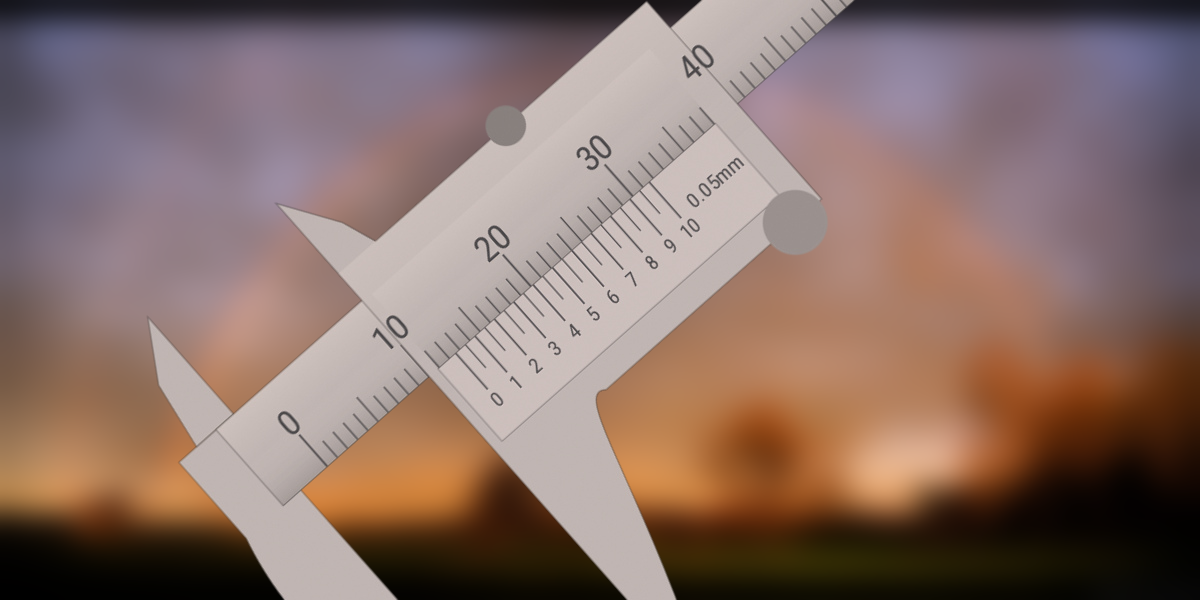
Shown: 12.6 mm
